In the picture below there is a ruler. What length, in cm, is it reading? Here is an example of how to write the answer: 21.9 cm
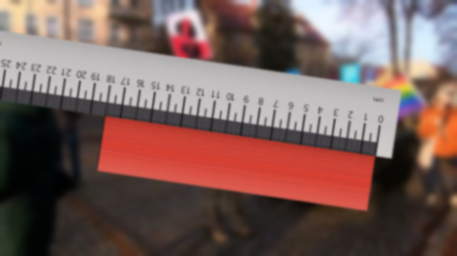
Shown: 18 cm
